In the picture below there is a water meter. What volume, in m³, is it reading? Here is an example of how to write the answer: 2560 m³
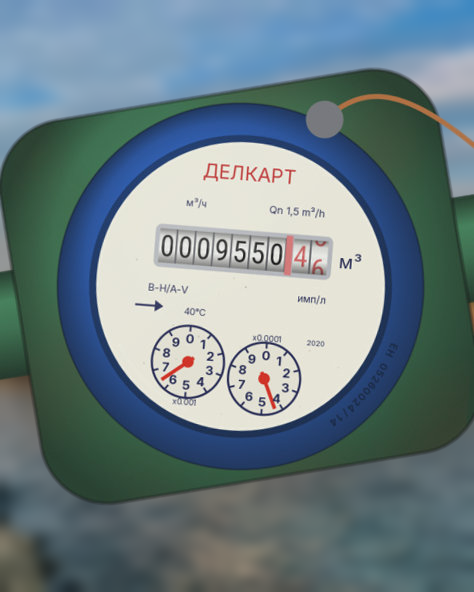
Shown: 9550.4564 m³
